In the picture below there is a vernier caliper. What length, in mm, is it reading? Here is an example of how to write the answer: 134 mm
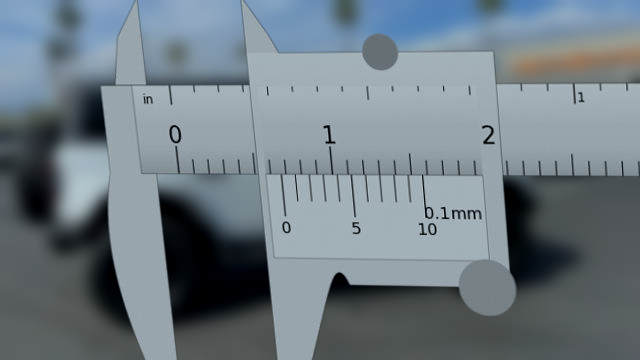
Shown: 6.7 mm
